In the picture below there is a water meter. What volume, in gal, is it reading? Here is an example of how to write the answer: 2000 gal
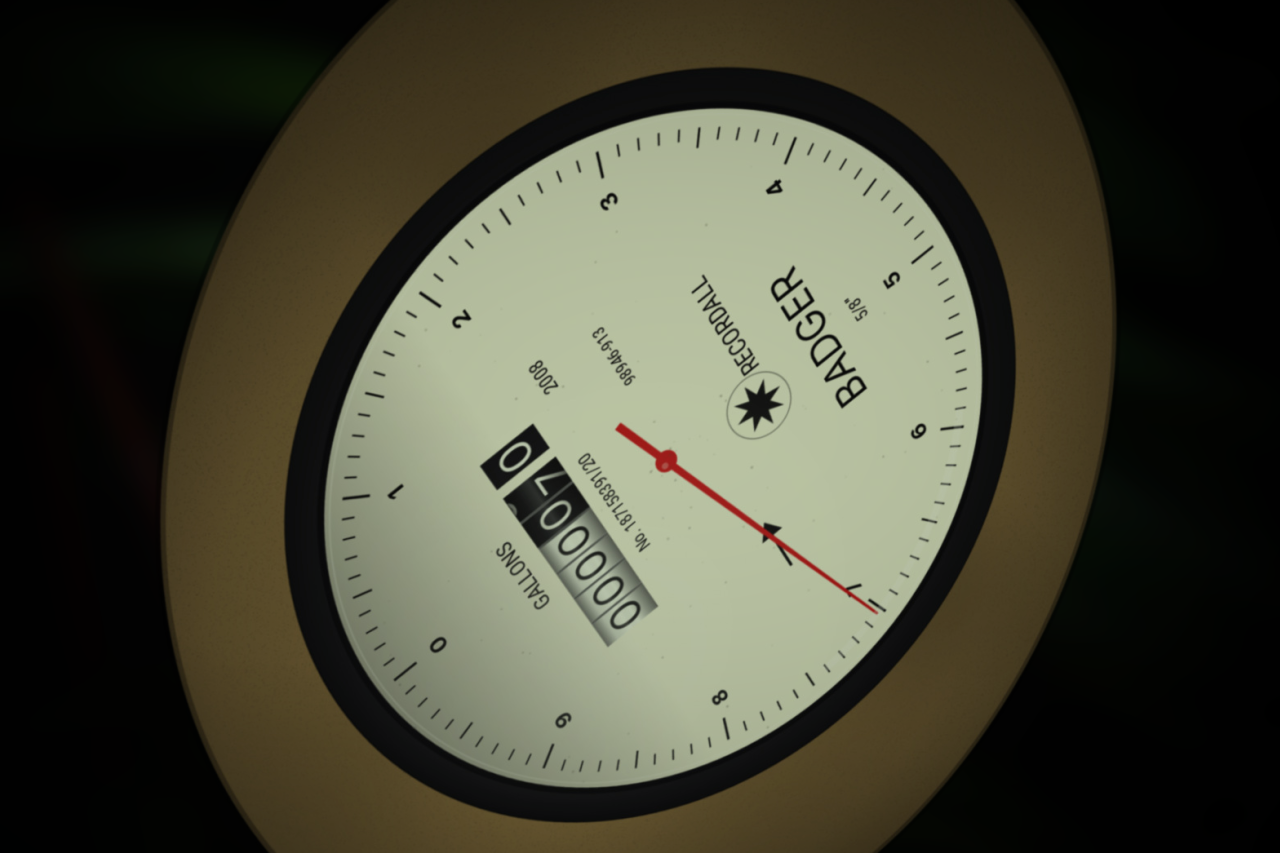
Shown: 67.0 gal
